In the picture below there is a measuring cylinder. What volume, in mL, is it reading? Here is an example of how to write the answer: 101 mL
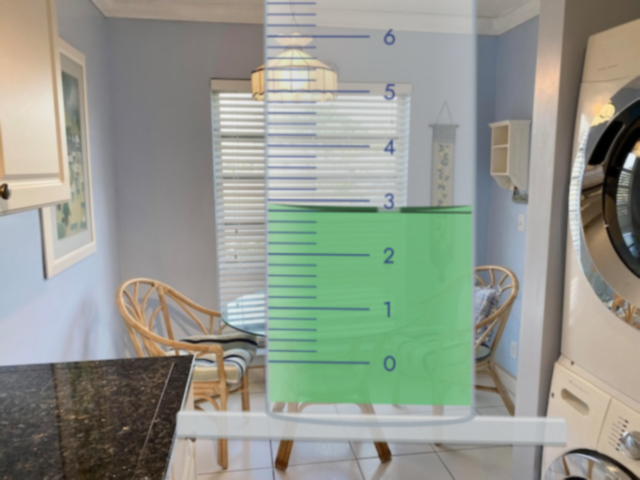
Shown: 2.8 mL
